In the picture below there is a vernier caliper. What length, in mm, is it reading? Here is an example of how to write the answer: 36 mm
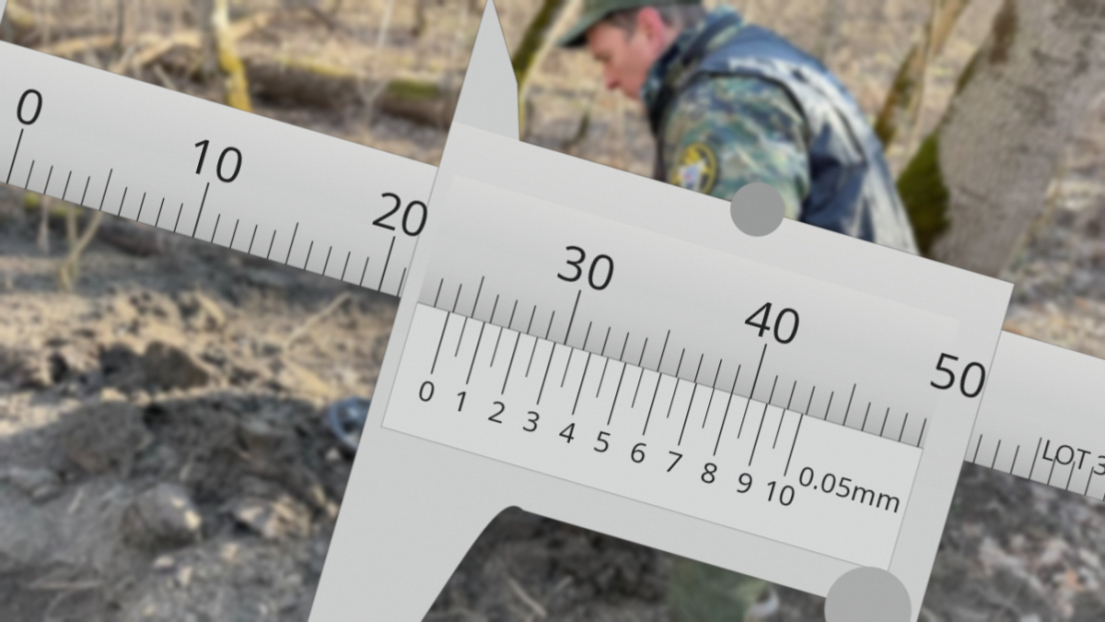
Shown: 23.8 mm
